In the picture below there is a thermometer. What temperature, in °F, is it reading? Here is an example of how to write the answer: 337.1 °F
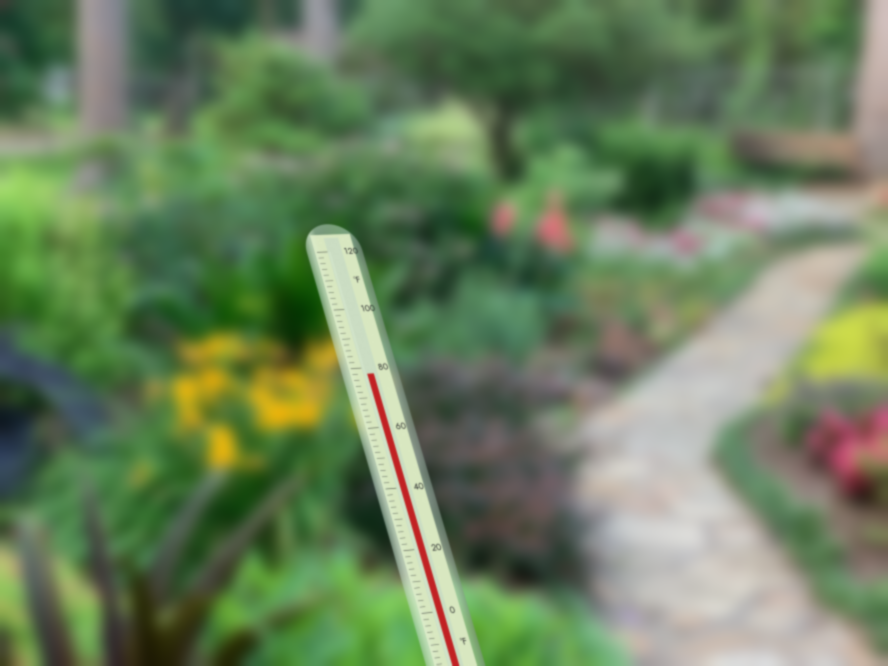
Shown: 78 °F
